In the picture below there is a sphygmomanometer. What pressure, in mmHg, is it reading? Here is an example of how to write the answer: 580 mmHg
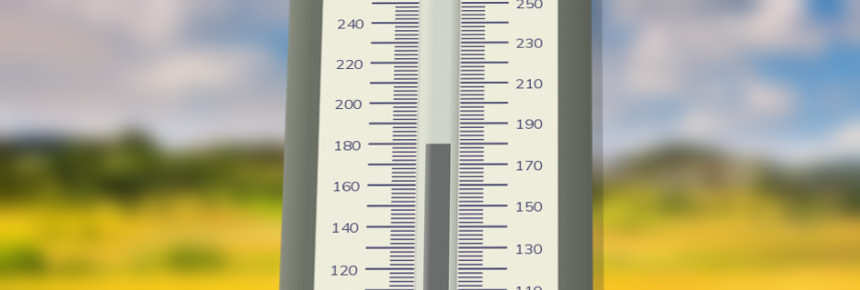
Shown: 180 mmHg
